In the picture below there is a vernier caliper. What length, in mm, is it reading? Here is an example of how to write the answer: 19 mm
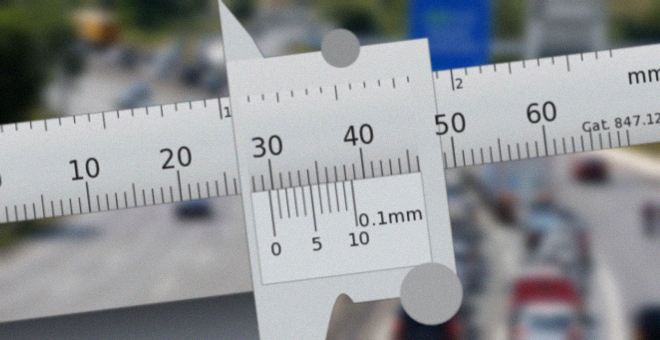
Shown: 29.6 mm
